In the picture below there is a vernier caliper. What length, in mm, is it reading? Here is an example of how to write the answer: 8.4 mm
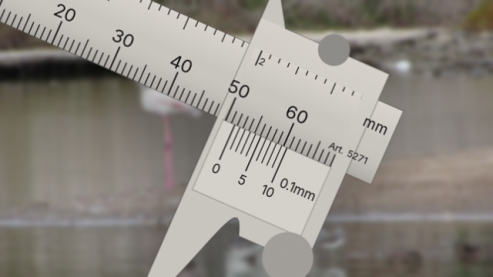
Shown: 51.6 mm
